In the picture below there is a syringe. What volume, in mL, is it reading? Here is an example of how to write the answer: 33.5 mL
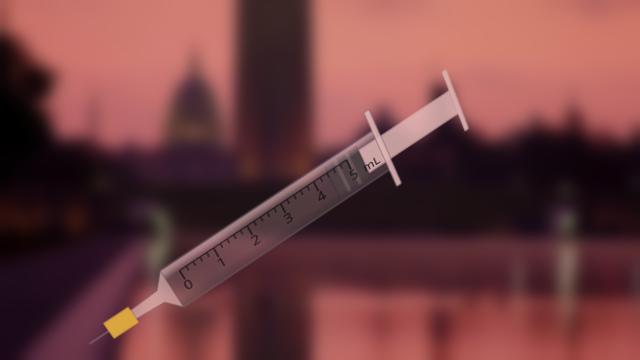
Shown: 4.4 mL
